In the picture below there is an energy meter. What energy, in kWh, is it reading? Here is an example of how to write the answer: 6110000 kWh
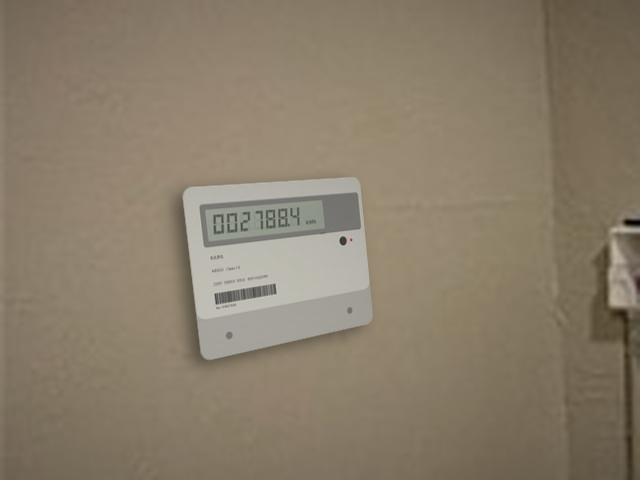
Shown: 2788.4 kWh
